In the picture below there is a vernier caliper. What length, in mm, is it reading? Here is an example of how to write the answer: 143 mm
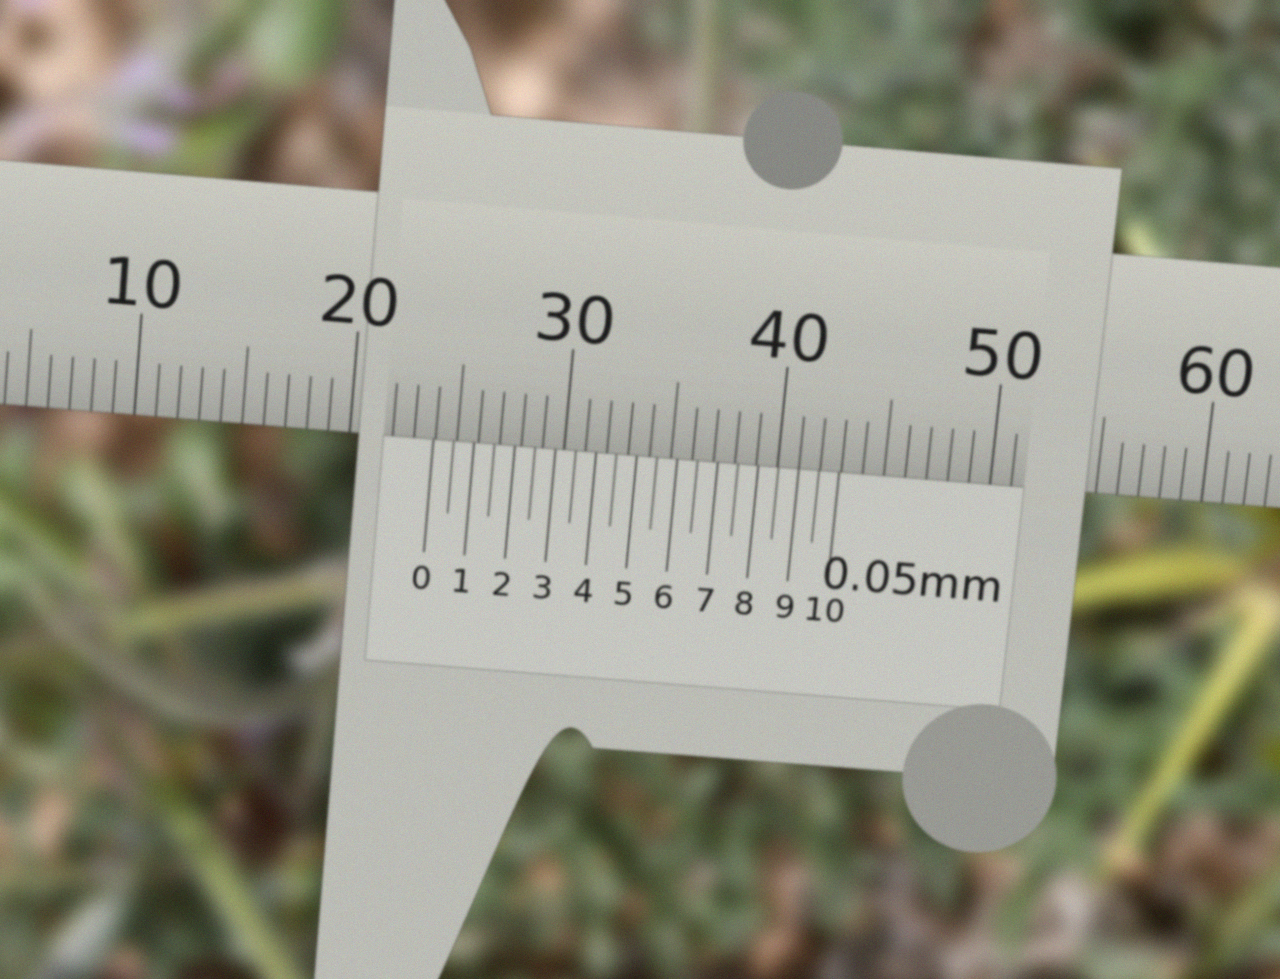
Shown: 23.9 mm
